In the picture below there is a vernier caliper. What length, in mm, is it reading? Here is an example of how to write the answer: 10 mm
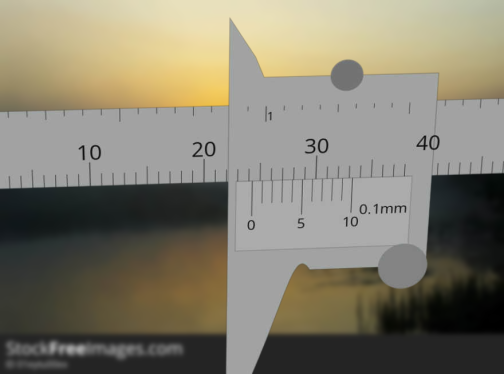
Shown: 24.3 mm
